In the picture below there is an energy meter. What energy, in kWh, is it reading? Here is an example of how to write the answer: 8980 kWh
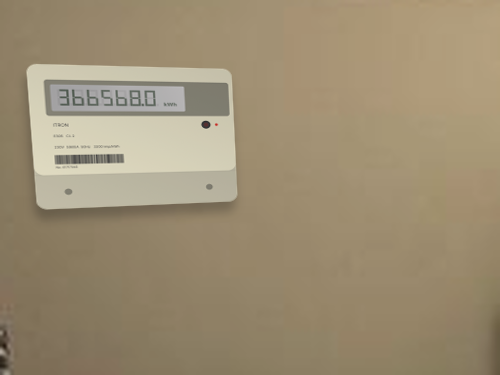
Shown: 366568.0 kWh
